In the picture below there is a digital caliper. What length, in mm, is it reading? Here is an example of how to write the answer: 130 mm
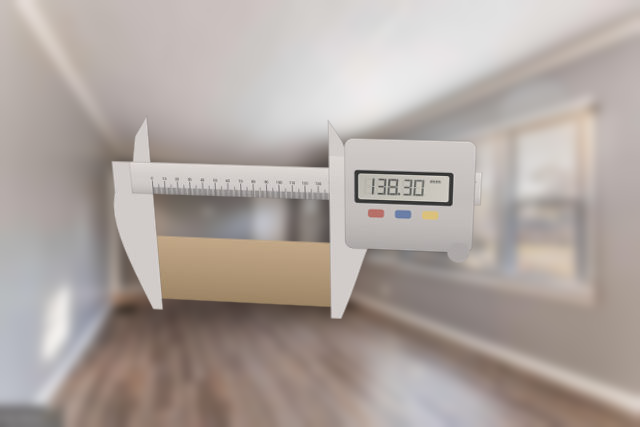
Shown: 138.30 mm
